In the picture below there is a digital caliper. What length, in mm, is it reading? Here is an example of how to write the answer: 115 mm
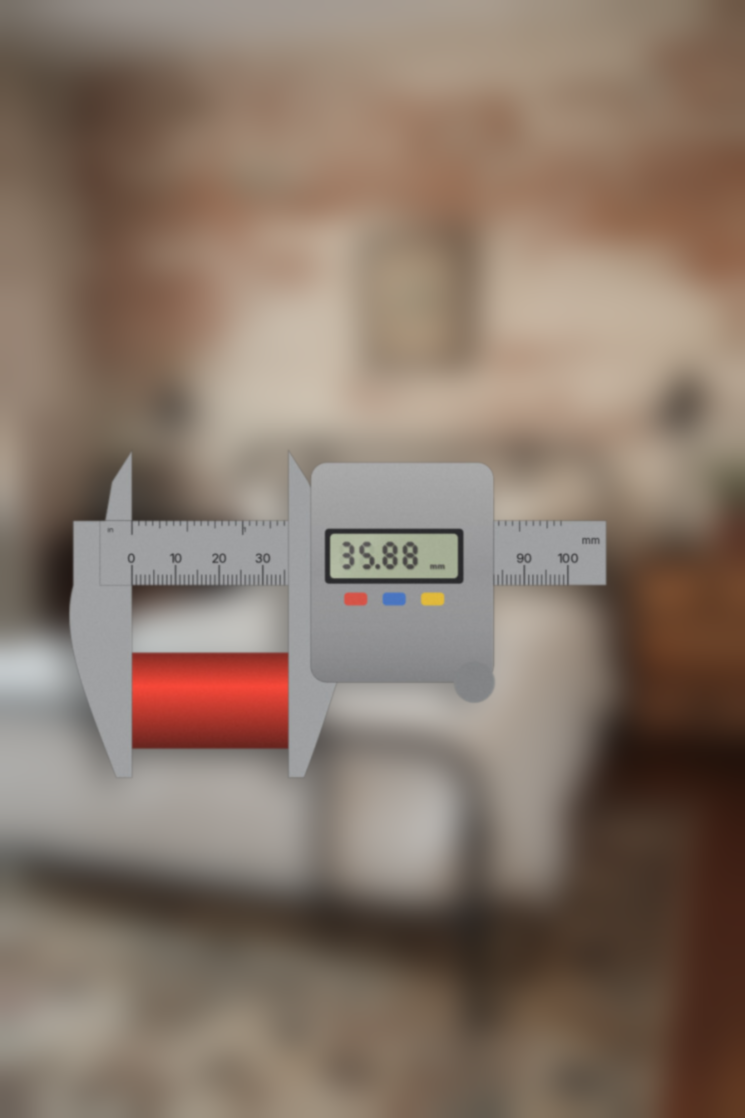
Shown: 35.88 mm
